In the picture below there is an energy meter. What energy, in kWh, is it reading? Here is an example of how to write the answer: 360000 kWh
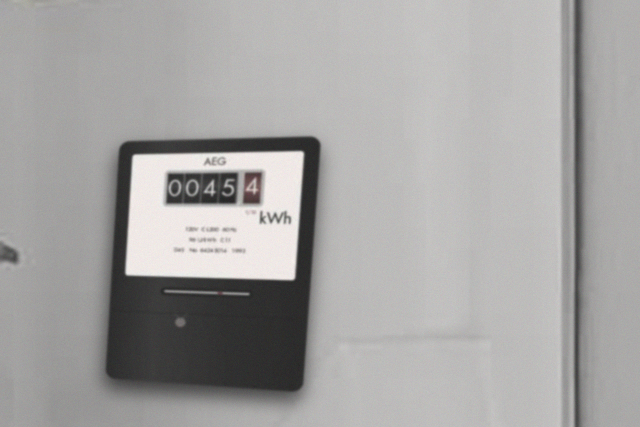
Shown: 45.4 kWh
